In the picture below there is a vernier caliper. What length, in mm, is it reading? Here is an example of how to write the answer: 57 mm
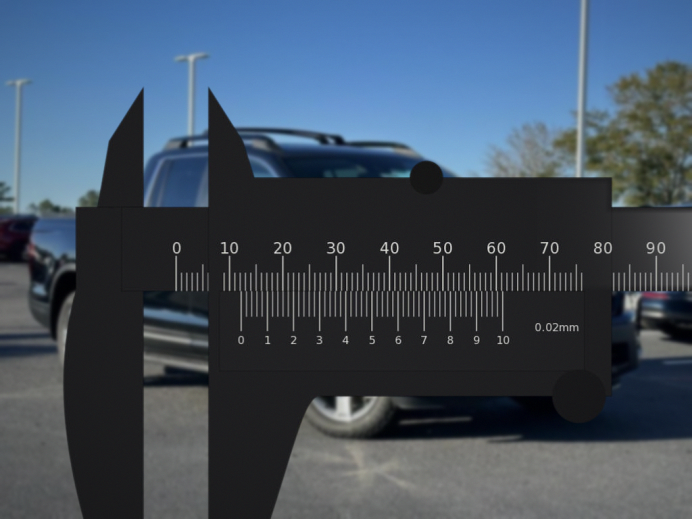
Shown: 12.2 mm
